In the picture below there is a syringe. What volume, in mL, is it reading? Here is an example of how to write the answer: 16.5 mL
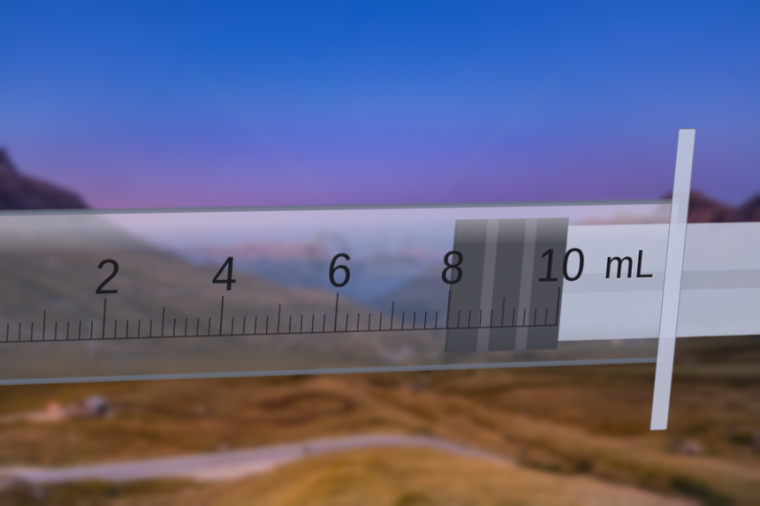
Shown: 8 mL
